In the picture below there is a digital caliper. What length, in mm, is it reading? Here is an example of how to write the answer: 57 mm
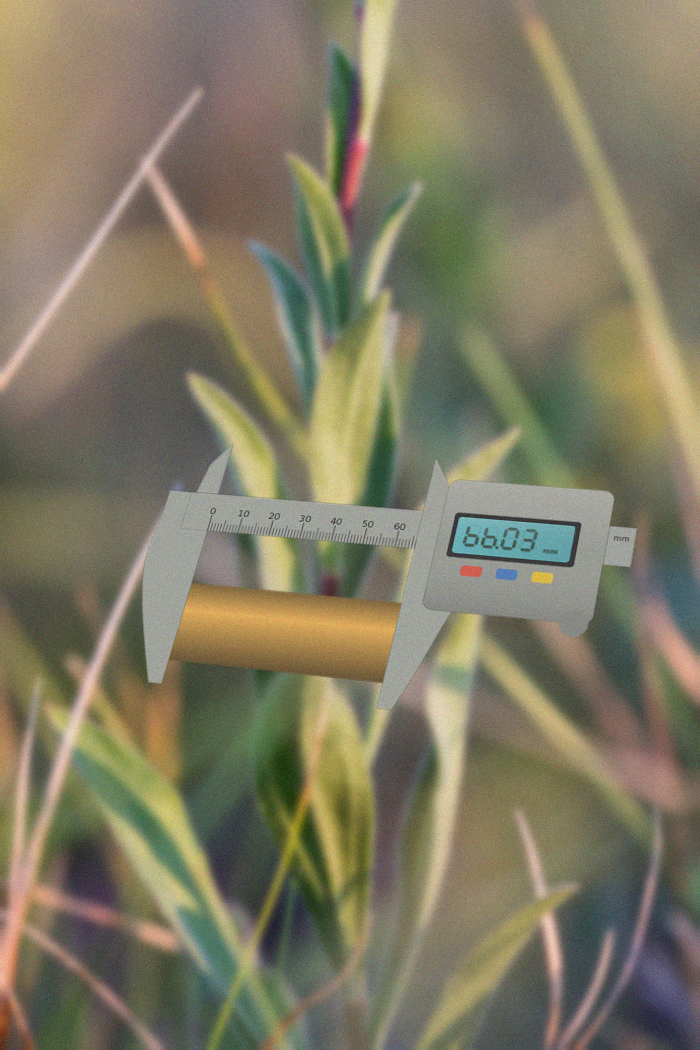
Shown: 66.03 mm
